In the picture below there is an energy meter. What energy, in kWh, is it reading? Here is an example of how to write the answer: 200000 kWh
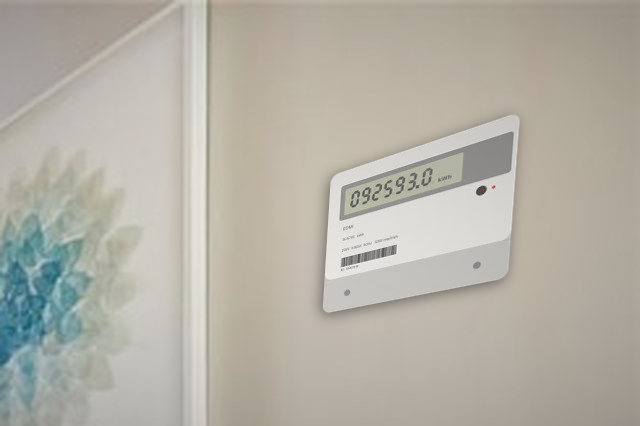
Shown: 92593.0 kWh
